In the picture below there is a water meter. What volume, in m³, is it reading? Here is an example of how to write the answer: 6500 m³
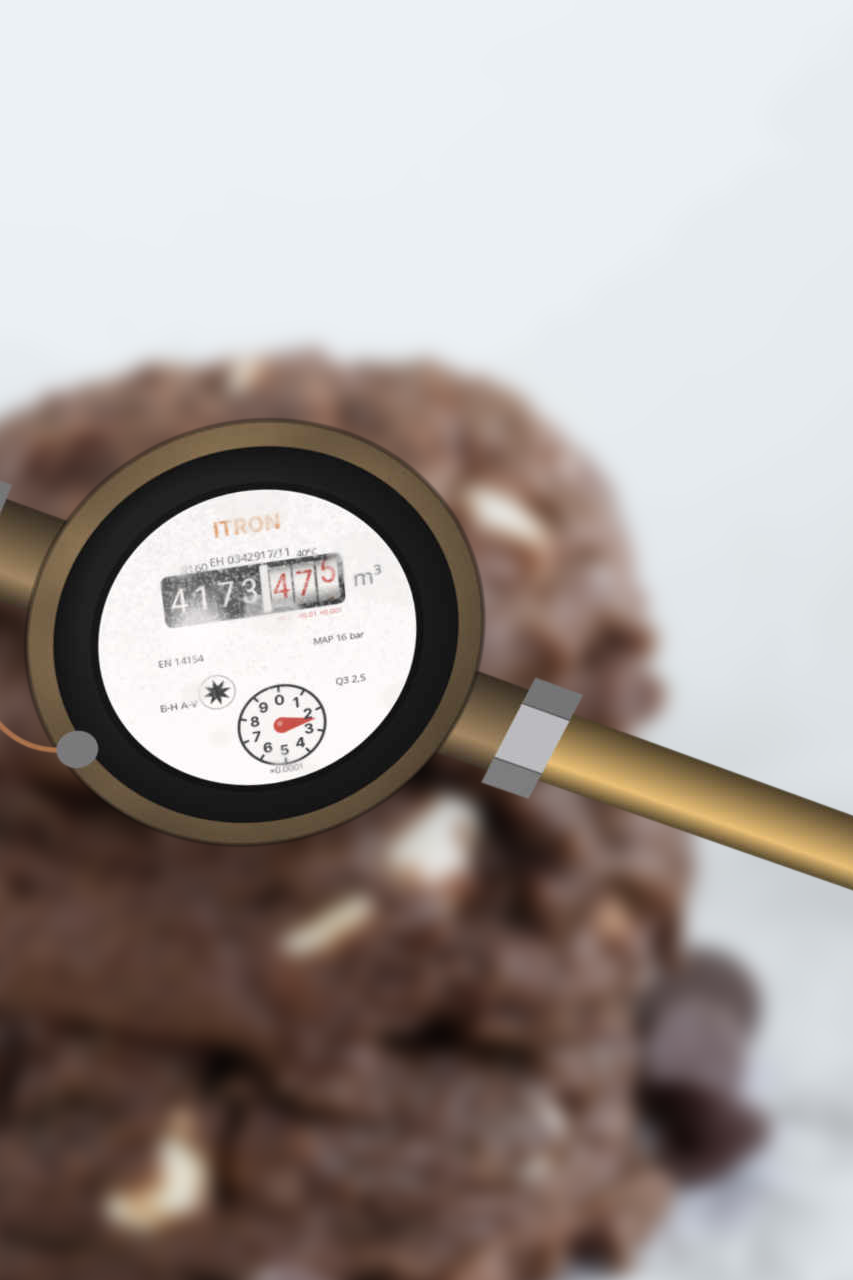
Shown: 4173.4752 m³
